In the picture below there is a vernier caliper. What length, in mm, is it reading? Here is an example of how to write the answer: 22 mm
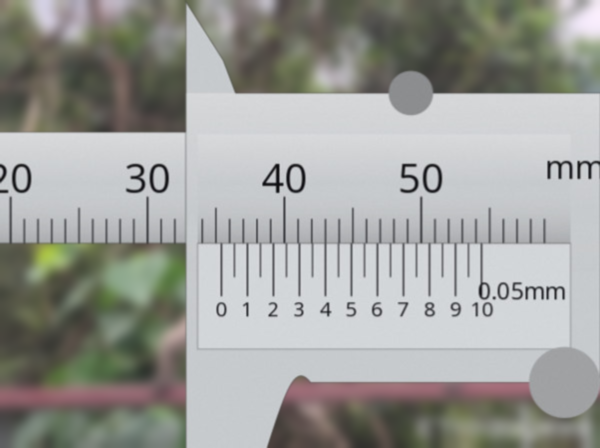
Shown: 35.4 mm
